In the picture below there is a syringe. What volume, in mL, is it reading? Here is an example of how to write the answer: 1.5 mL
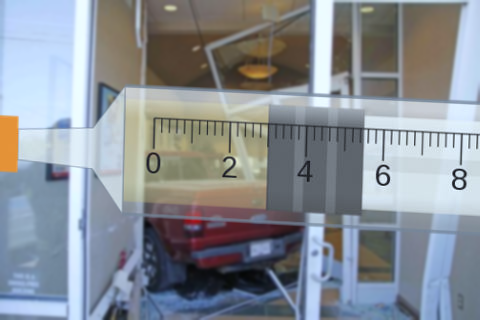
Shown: 3 mL
